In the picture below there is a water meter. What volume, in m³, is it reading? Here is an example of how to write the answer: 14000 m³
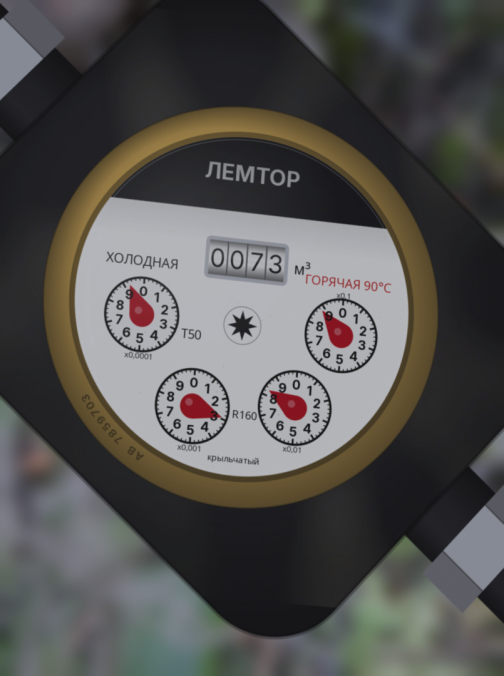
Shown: 73.8829 m³
